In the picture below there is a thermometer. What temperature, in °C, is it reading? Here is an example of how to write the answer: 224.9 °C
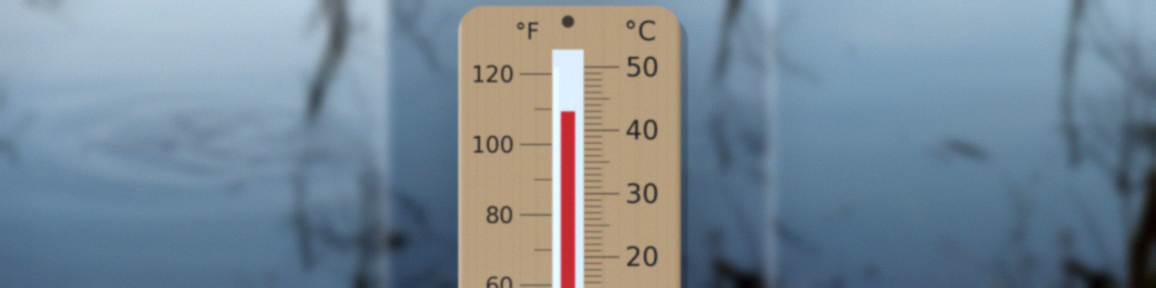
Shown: 43 °C
